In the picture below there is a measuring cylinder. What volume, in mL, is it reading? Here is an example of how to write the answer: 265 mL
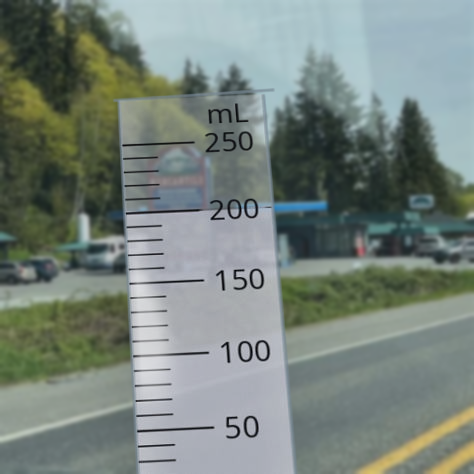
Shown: 200 mL
